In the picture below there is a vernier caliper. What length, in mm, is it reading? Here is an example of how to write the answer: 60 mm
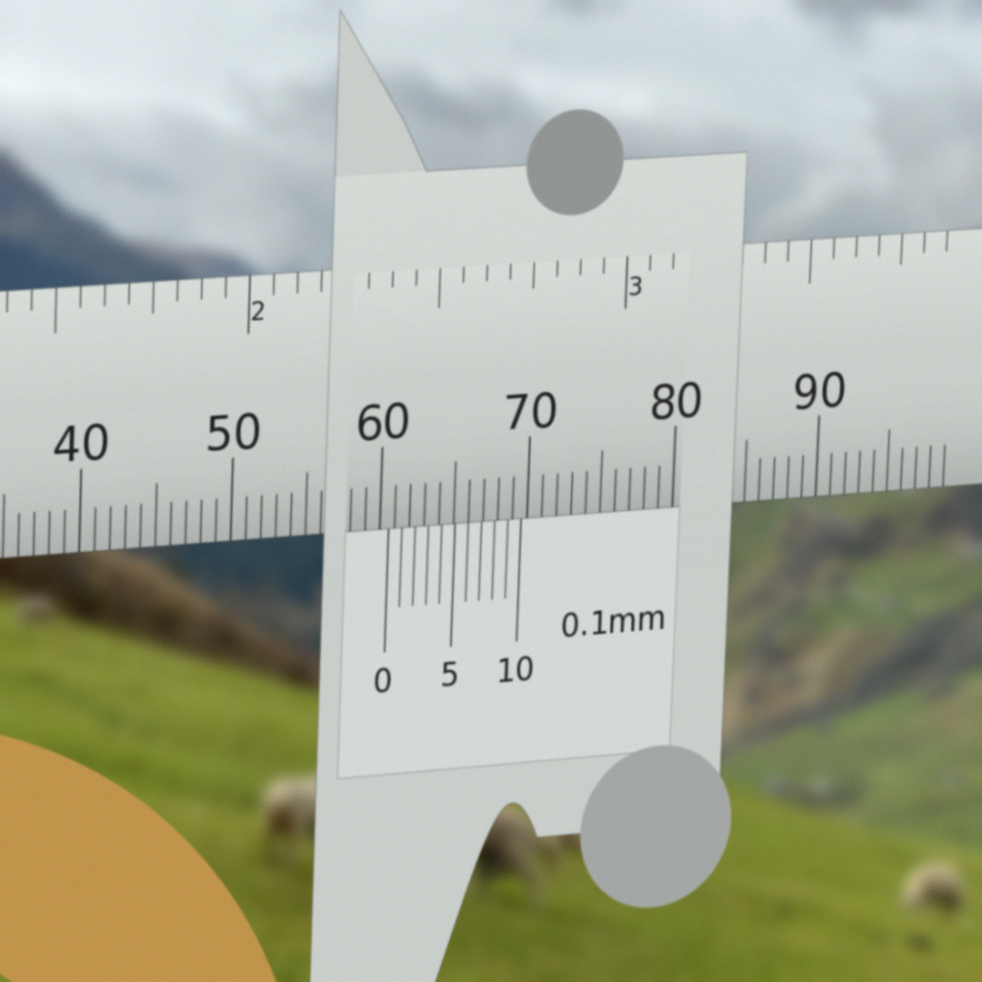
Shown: 60.6 mm
